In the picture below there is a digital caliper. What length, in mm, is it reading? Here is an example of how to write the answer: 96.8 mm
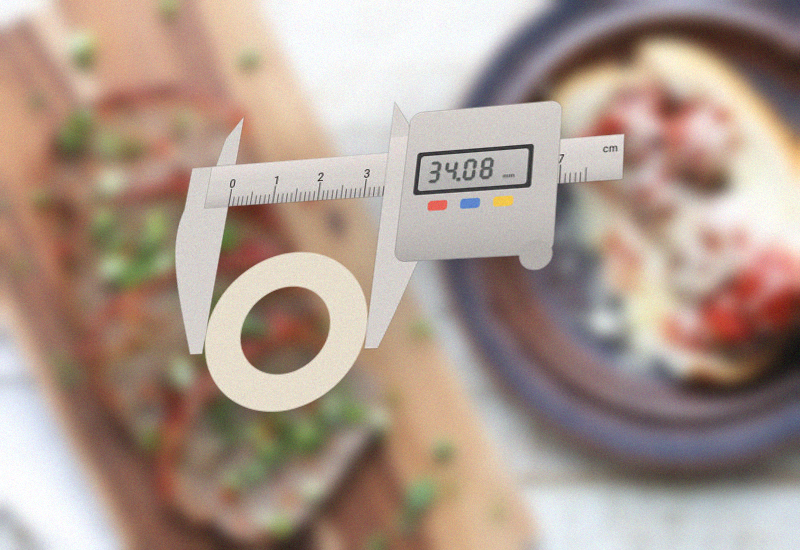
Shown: 34.08 mm
